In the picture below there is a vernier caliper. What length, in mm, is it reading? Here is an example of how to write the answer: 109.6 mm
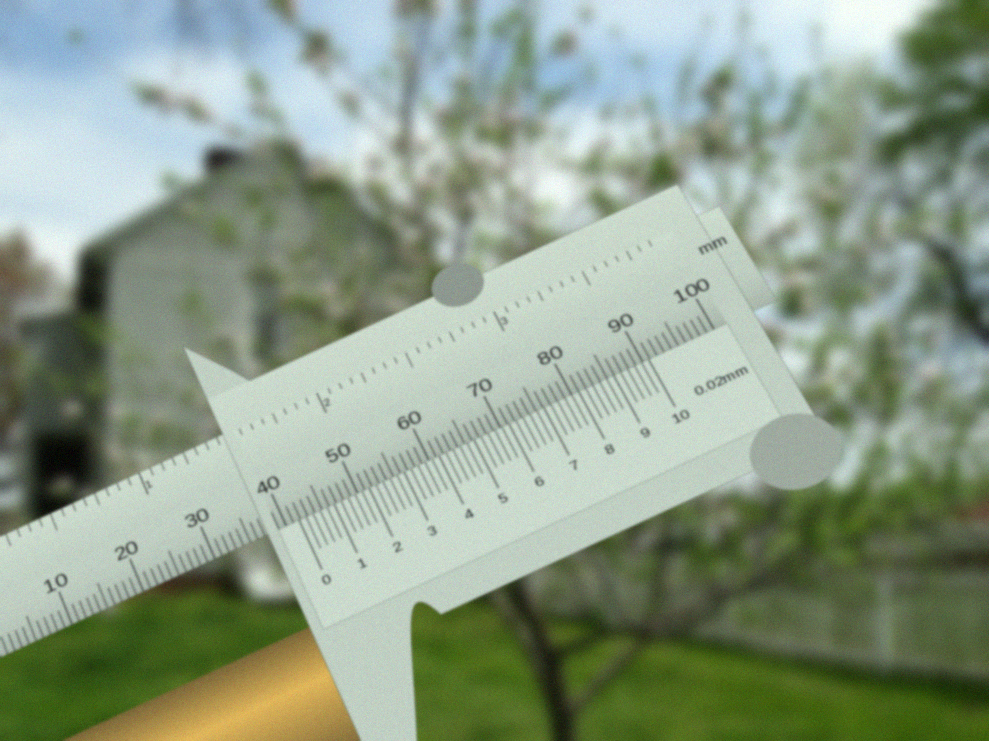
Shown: 41.8 mm
